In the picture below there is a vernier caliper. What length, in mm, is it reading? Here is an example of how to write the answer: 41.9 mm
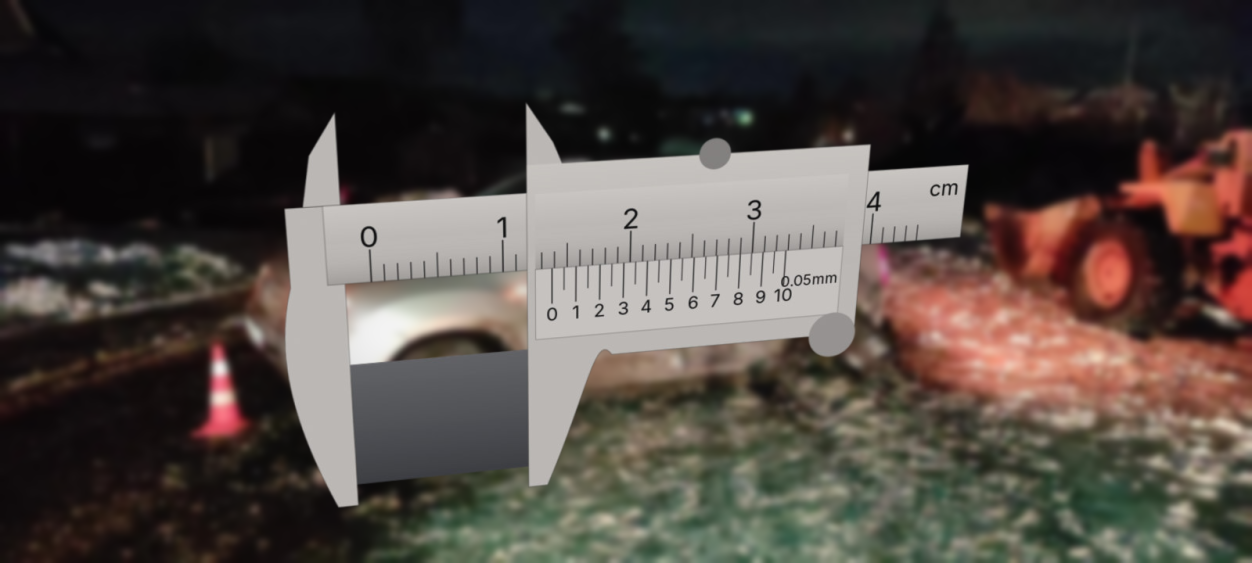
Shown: 13.8 mm
